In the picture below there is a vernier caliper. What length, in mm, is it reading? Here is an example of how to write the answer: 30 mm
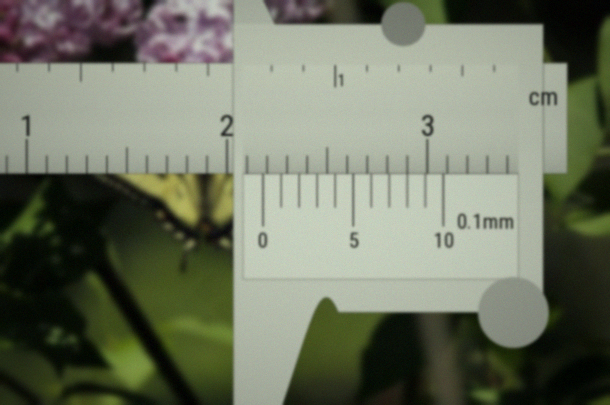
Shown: 21.8 mm
